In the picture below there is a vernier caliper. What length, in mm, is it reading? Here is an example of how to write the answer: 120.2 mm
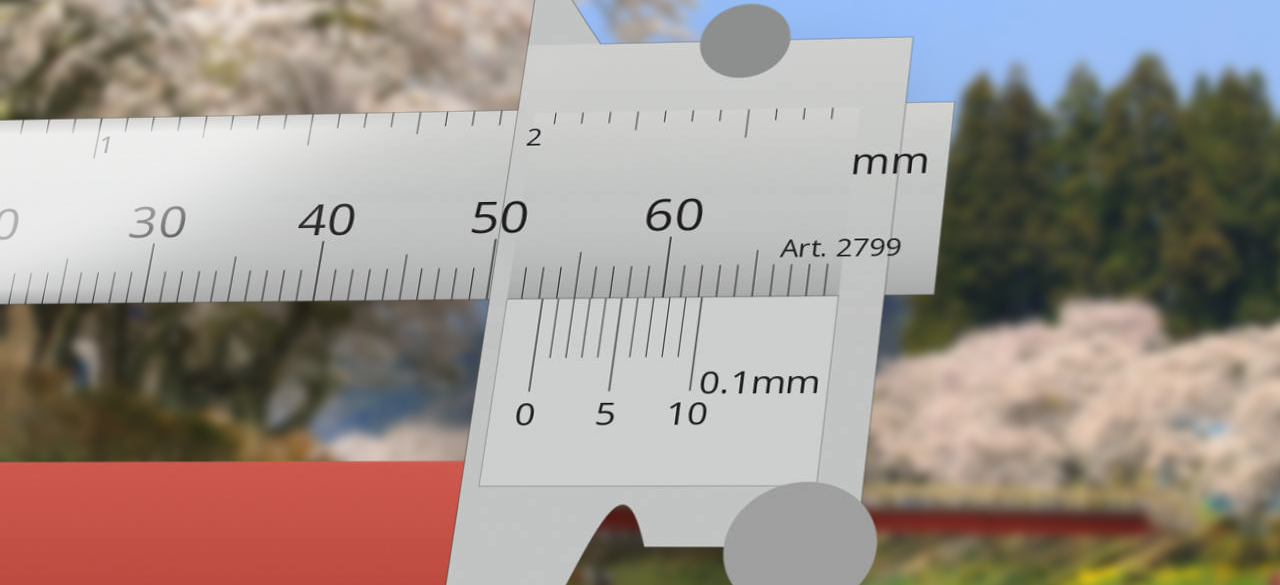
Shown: 53.2 mm
